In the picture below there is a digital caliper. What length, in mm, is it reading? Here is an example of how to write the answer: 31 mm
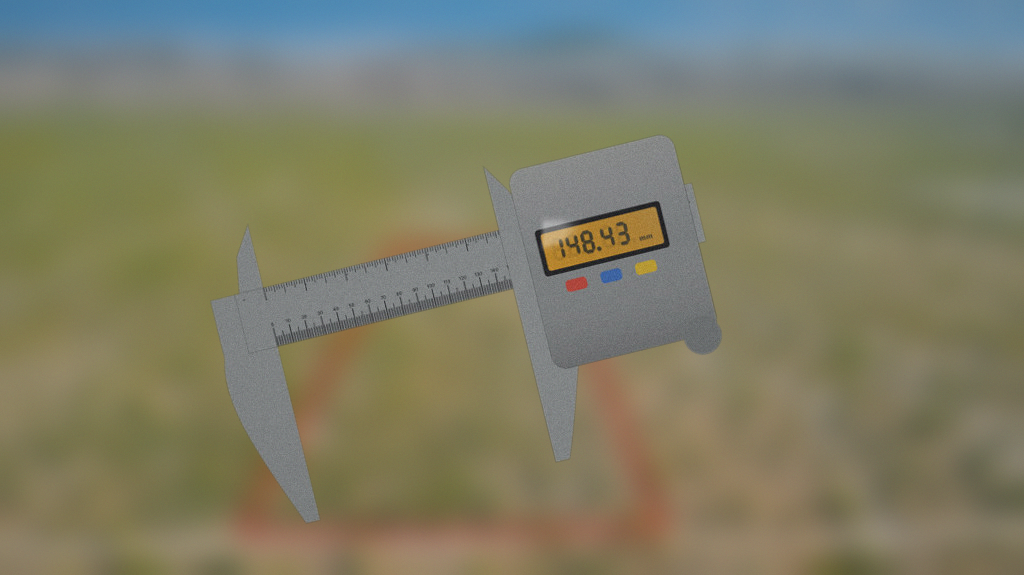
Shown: 148.43 mm
